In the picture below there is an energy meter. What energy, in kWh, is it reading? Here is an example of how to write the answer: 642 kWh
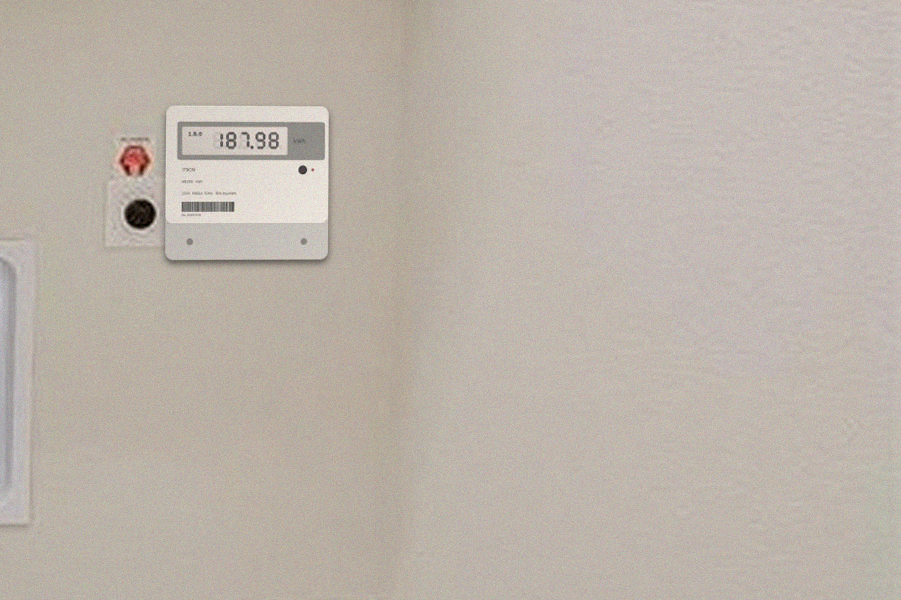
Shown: 187.98 kWh
